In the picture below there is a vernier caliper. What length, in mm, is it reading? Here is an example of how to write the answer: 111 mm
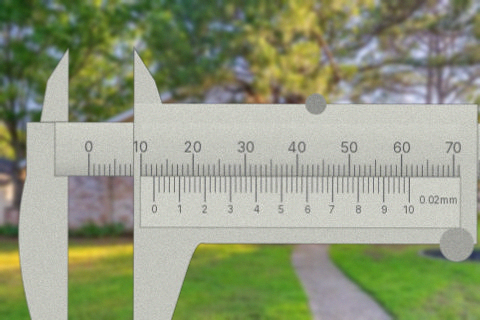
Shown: 12.5 mm
